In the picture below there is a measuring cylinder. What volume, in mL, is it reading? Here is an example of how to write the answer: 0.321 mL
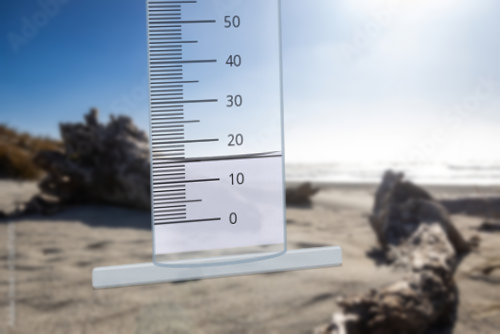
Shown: 15 mL
